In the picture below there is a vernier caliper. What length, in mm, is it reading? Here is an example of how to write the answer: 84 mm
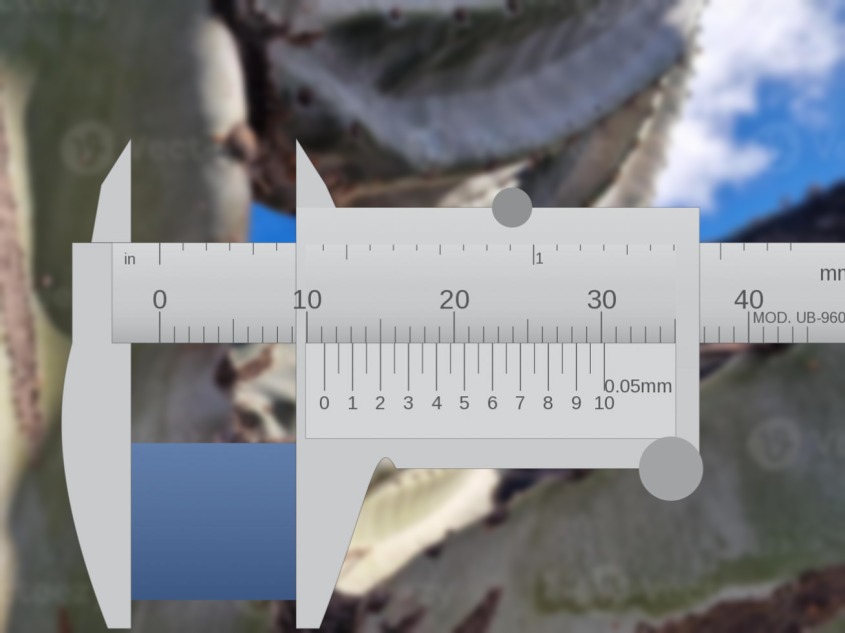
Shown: 11.2 mm
